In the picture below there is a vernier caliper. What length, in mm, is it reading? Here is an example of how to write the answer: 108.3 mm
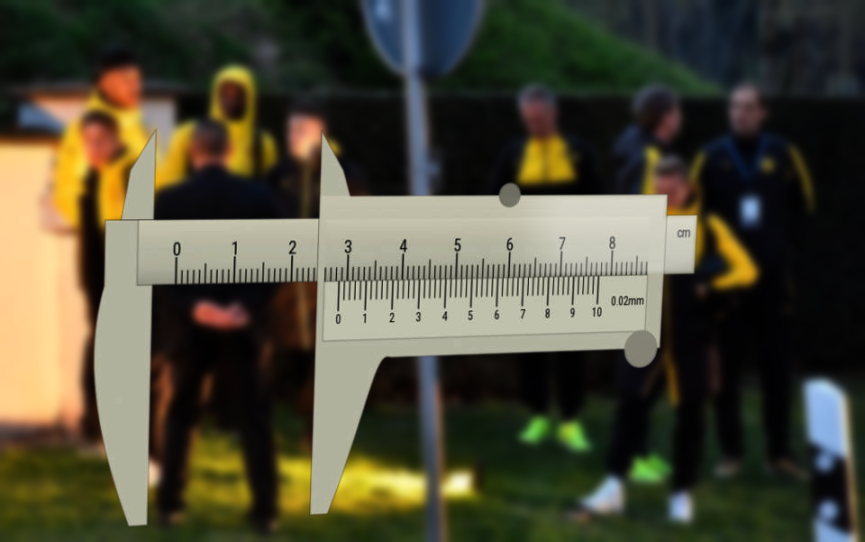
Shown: 28.5 mm
